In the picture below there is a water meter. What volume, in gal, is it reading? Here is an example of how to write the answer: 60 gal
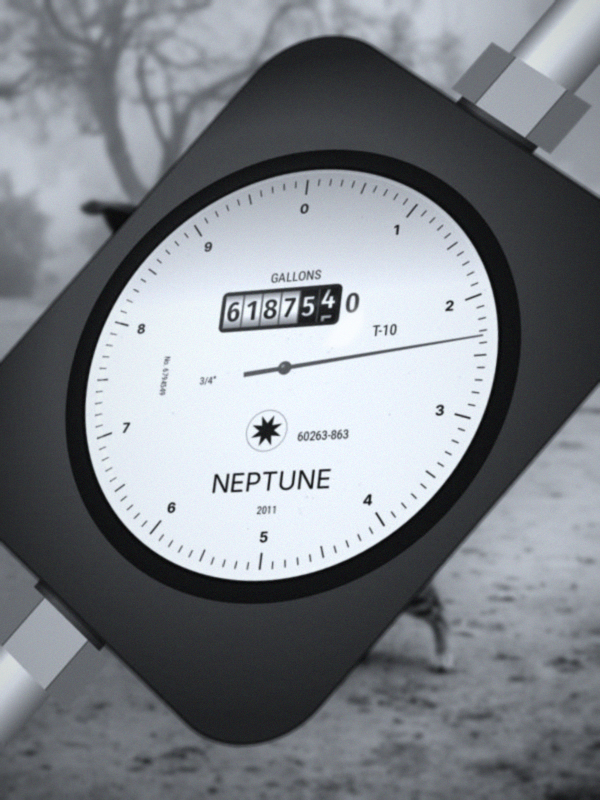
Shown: 6187542.3 gal
